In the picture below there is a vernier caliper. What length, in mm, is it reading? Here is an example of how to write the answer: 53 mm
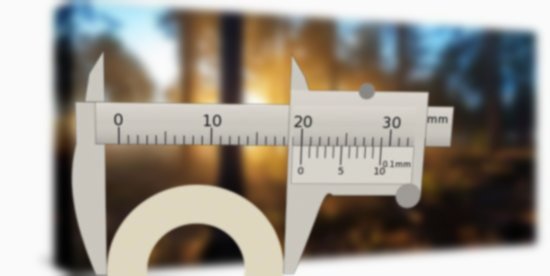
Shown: 20.0 mm
